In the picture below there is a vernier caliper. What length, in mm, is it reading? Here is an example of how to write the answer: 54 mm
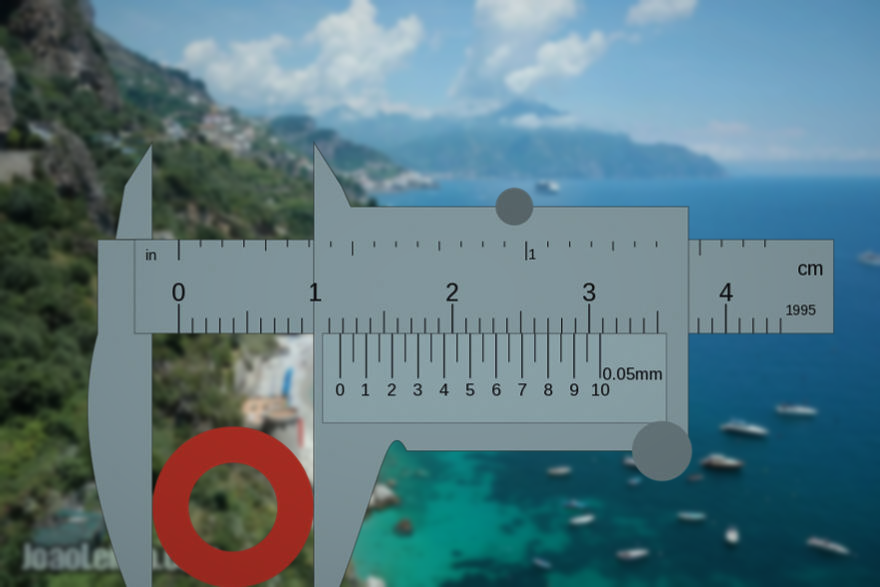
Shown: 11.8 mm
